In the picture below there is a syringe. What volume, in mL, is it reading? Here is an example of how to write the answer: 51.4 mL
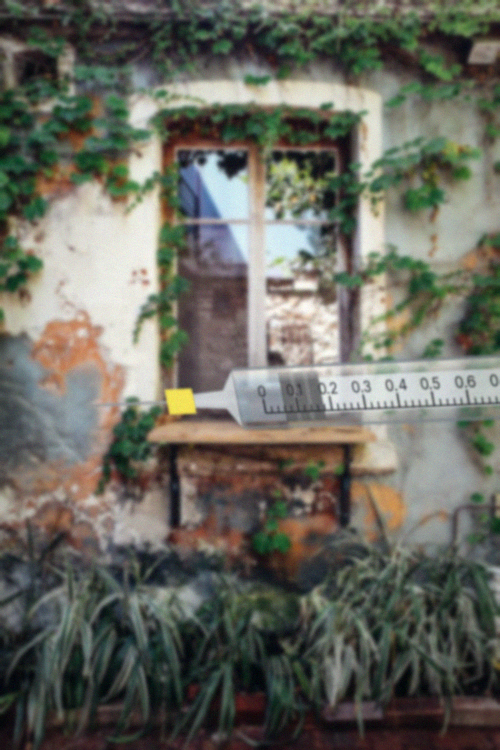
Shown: 0.06 mL
